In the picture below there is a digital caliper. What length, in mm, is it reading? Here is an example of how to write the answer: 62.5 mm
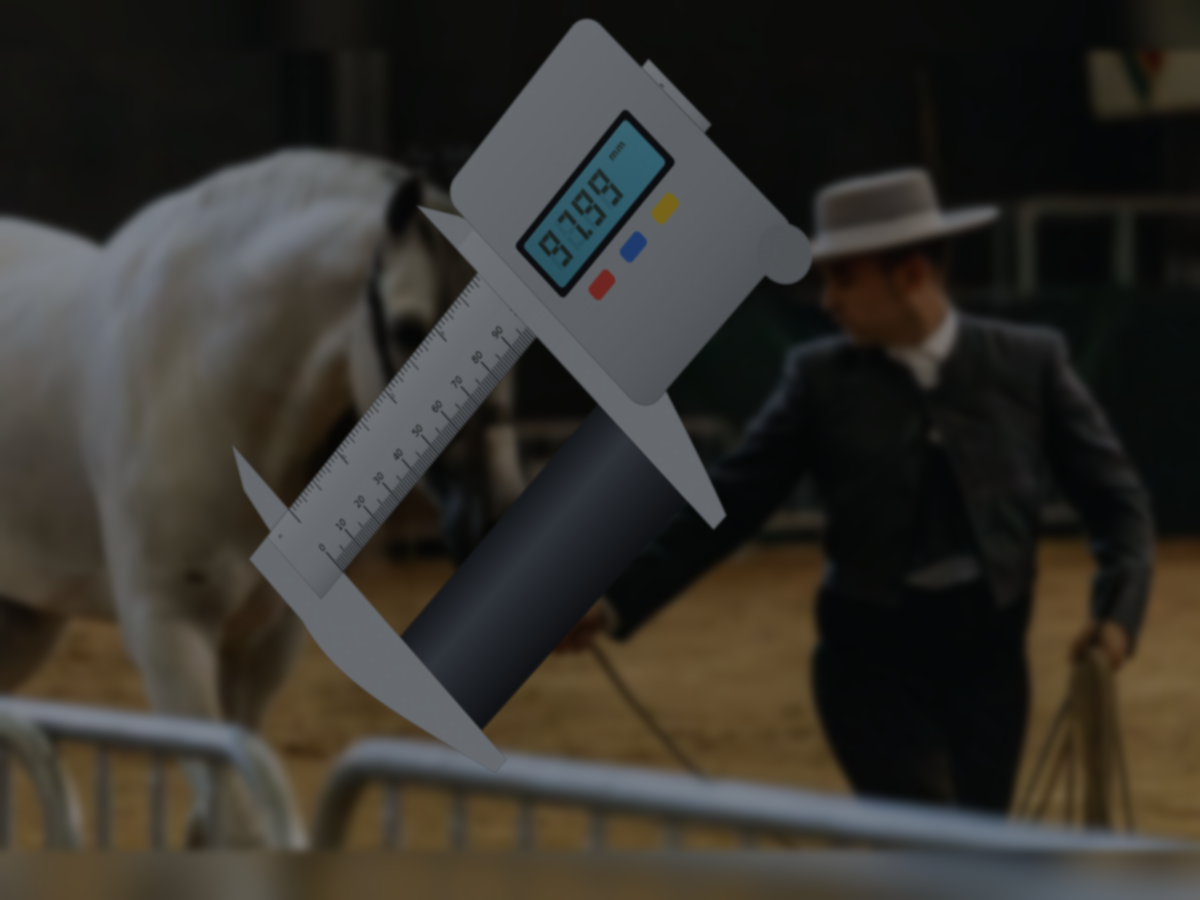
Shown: 97.99 mm
